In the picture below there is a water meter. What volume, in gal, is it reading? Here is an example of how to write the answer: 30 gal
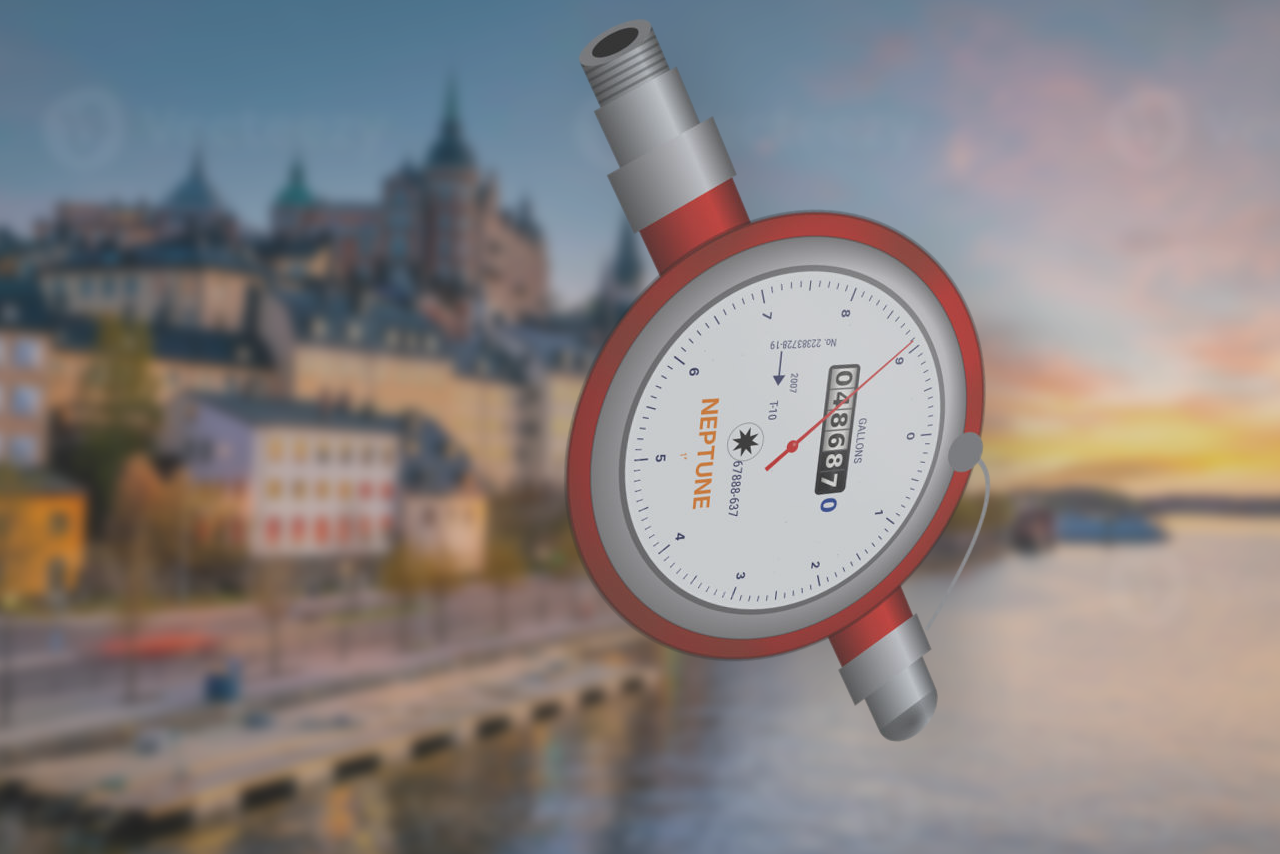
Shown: 486868.9 gal
